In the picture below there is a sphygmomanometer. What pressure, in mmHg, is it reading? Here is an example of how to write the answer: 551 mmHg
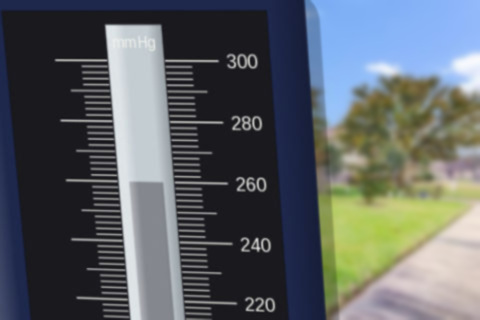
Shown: 260 mmHg
